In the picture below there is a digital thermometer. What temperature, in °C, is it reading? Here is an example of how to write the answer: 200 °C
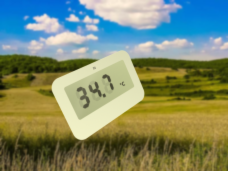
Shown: 34.7 °C
